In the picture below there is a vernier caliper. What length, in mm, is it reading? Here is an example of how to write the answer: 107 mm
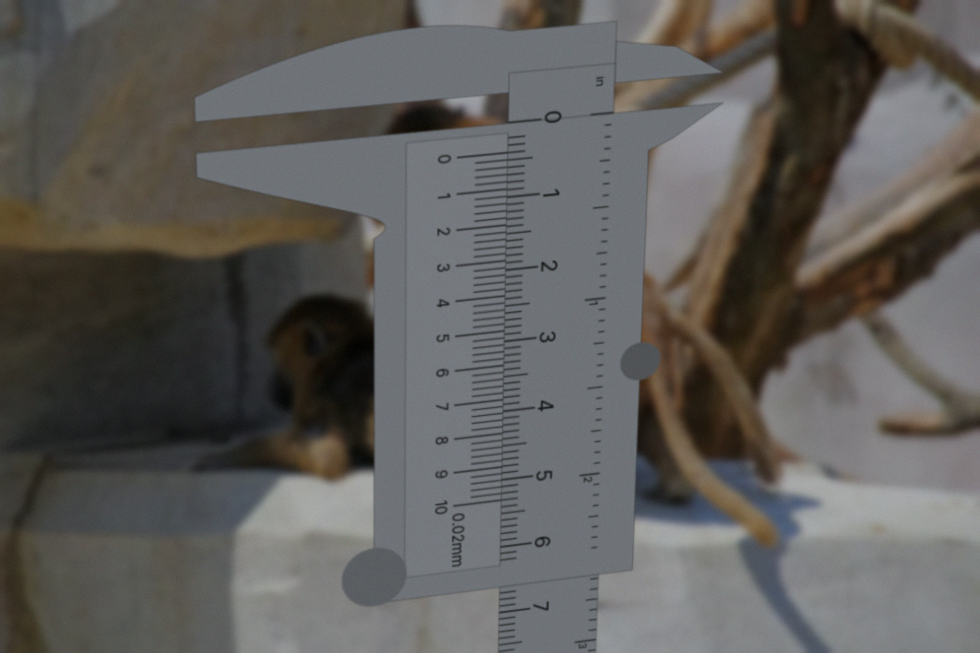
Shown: 4.0 mm
